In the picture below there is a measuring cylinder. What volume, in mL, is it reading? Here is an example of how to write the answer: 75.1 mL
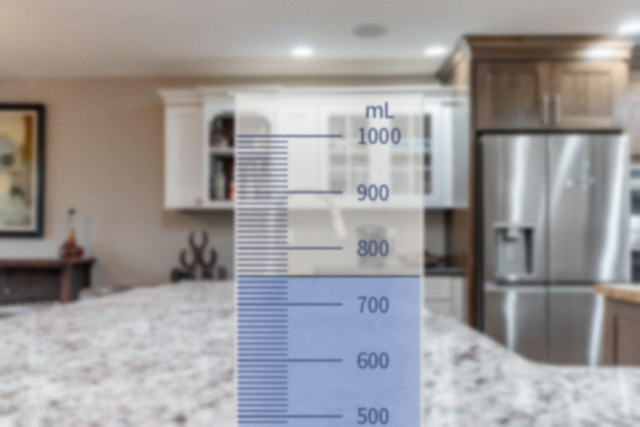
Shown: 750 mL
